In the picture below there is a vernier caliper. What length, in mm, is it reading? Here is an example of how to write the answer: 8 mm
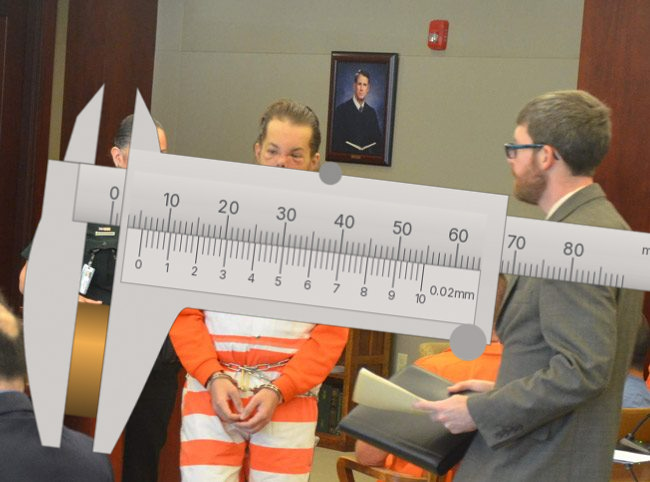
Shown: 5.6 mm
